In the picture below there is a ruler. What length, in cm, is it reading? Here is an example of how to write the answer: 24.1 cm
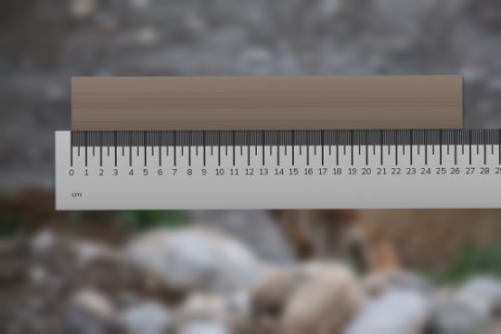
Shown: 26.5 cm
